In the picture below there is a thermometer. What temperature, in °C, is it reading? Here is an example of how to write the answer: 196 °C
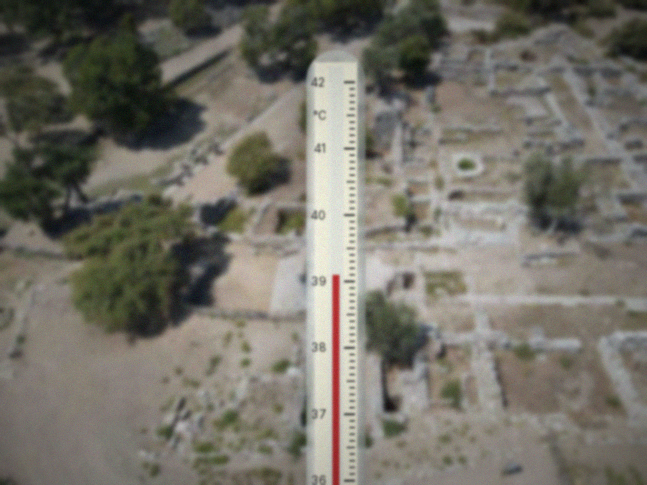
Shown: 39.1 °C
